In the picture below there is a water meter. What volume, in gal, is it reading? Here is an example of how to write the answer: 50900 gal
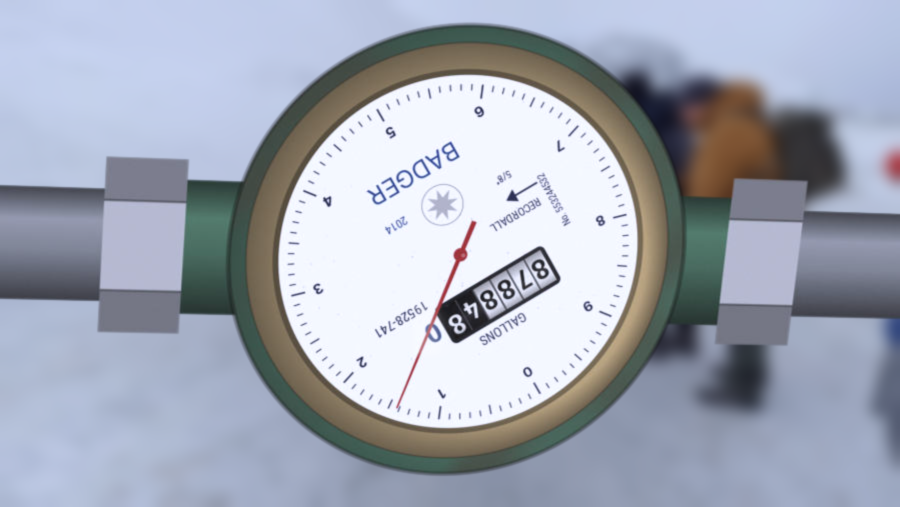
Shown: 8788481.4 gal
